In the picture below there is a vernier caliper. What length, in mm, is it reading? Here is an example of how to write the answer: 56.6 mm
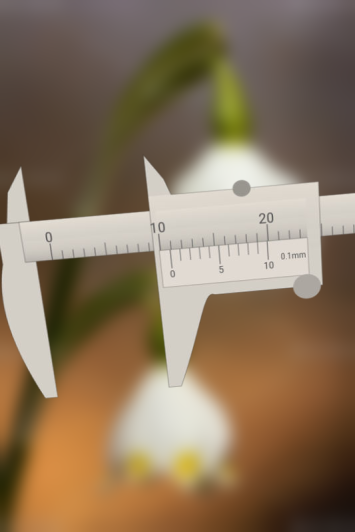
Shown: 10.9 mm
